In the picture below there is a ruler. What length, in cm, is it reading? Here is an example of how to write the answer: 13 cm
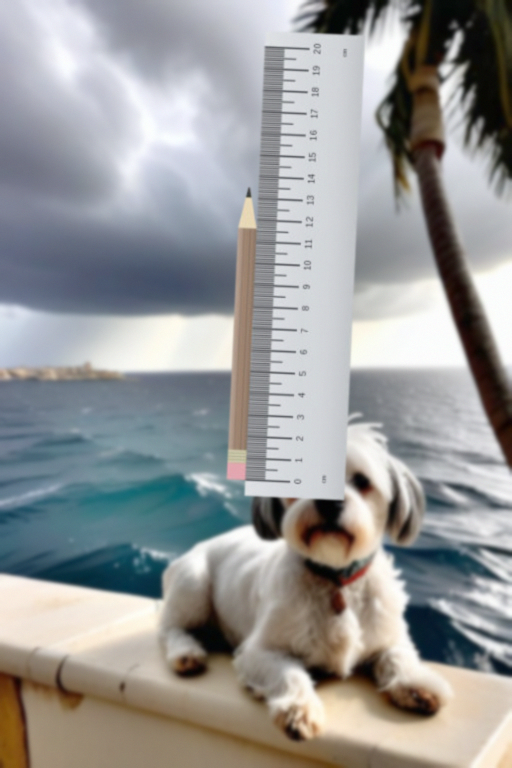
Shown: 13.5 cm
